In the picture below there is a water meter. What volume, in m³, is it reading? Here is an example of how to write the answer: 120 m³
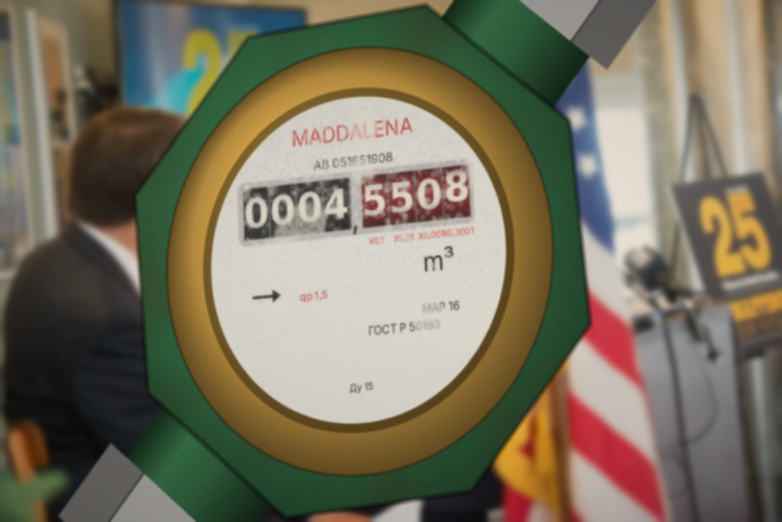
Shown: 4.5508 m³
